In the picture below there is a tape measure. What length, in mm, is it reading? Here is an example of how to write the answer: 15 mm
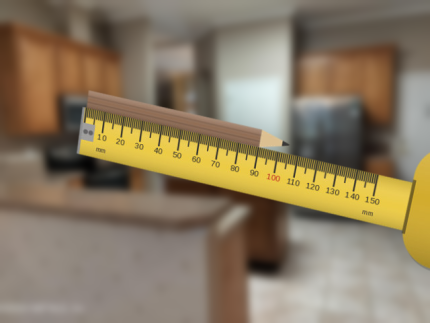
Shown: 105 mm
